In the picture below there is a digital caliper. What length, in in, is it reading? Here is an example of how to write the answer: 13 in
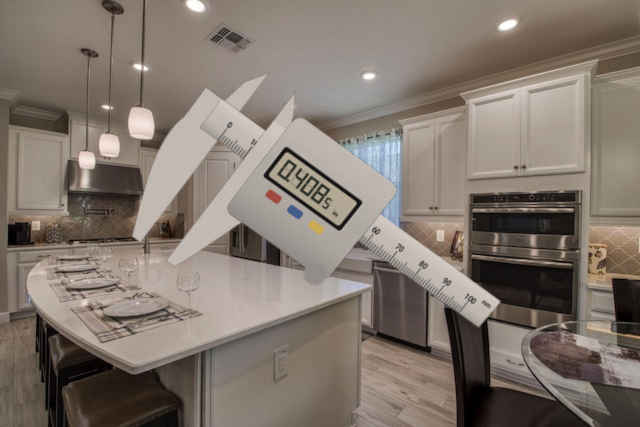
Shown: 0.4085 in
